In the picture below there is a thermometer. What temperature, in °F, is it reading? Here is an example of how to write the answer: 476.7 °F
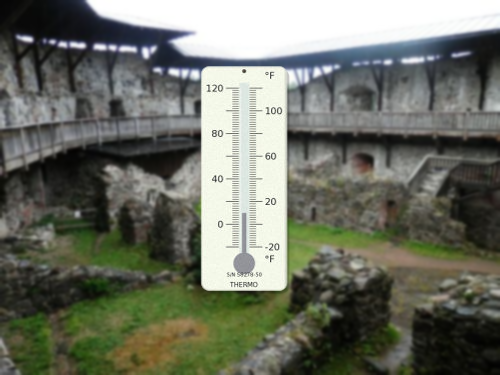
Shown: 10 °F
